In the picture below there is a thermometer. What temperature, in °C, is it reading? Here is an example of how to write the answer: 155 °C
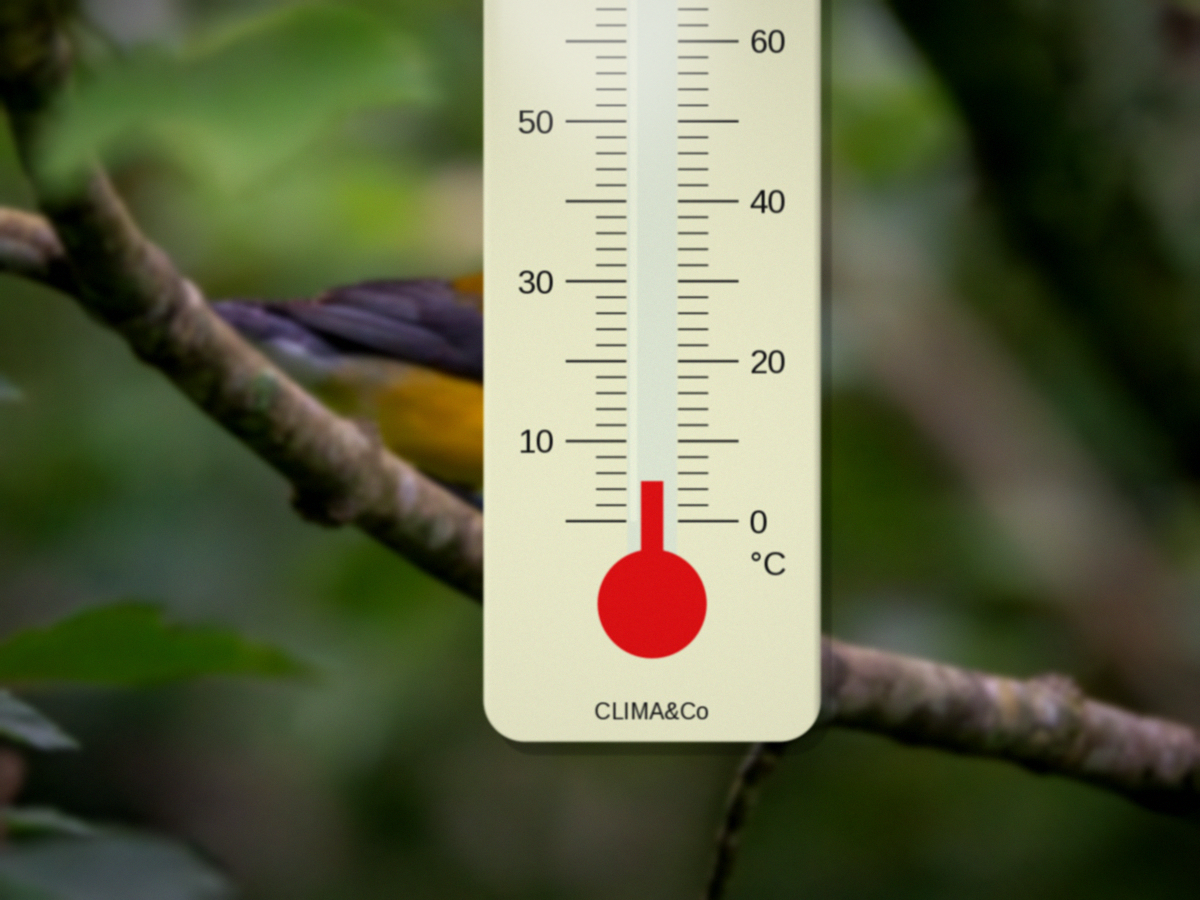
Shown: 5 °C
